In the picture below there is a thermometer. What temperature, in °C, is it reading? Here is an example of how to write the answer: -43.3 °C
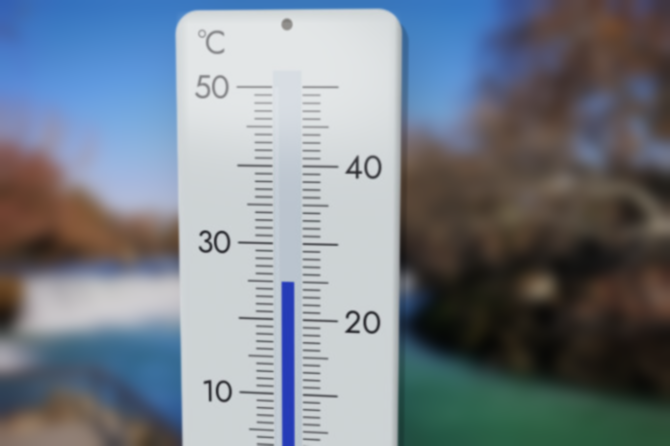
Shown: 25 °C
